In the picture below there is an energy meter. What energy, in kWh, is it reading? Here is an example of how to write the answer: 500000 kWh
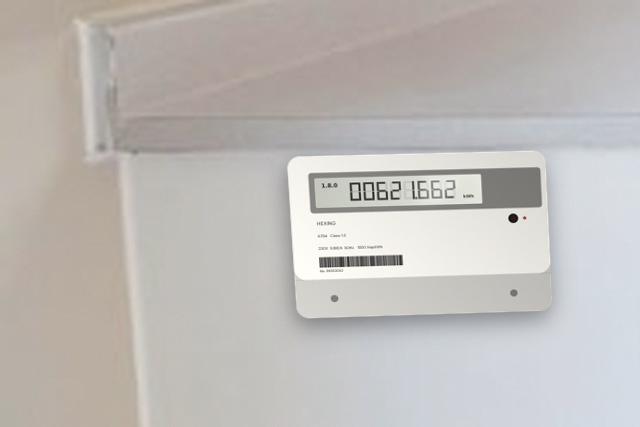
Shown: 621.662 kWh
